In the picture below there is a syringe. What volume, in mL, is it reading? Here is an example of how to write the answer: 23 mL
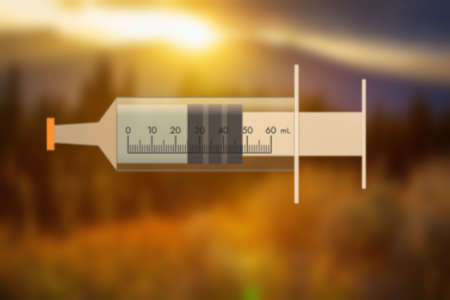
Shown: 25 mL
